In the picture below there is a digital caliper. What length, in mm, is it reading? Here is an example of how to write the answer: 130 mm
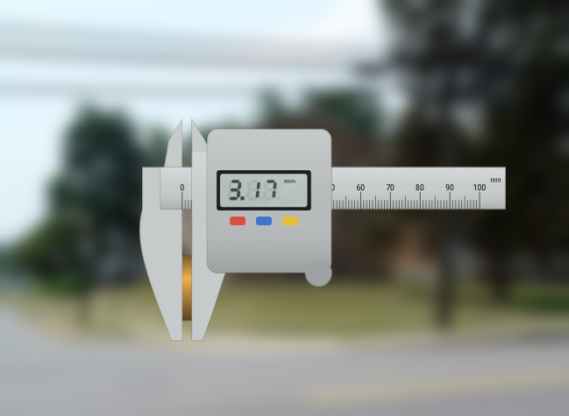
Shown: 3.17 mm
